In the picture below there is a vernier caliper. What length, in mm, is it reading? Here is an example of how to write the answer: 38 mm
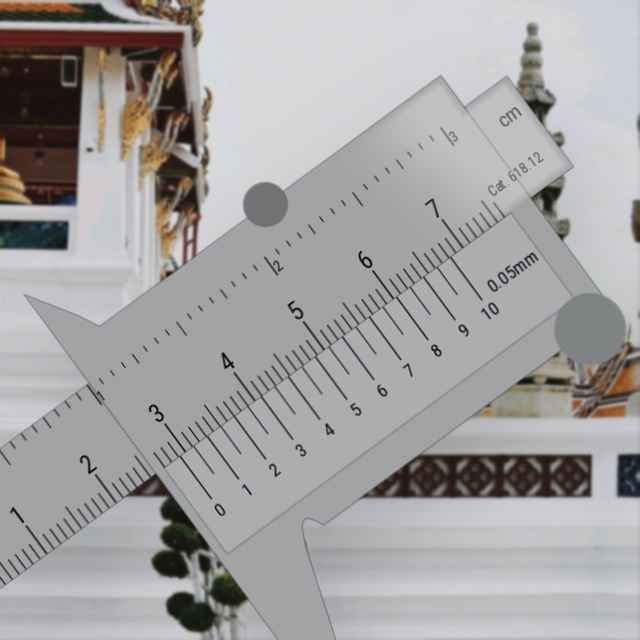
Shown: 29.2 mm
